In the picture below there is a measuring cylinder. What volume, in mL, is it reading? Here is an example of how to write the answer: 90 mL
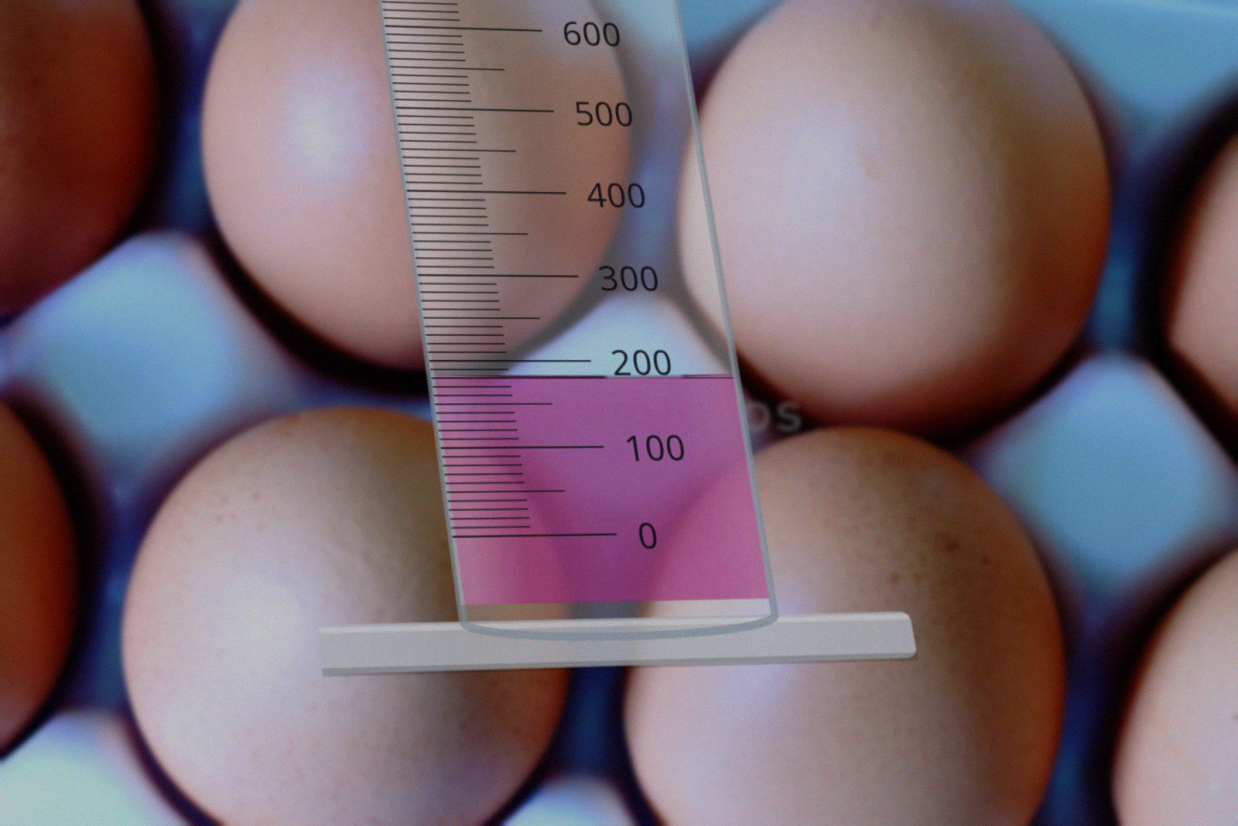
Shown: 180 mL
